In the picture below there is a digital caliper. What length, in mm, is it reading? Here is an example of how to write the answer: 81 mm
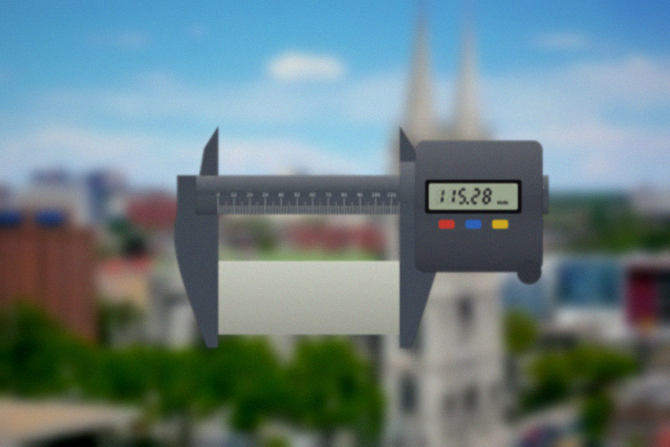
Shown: 115.28 mm
